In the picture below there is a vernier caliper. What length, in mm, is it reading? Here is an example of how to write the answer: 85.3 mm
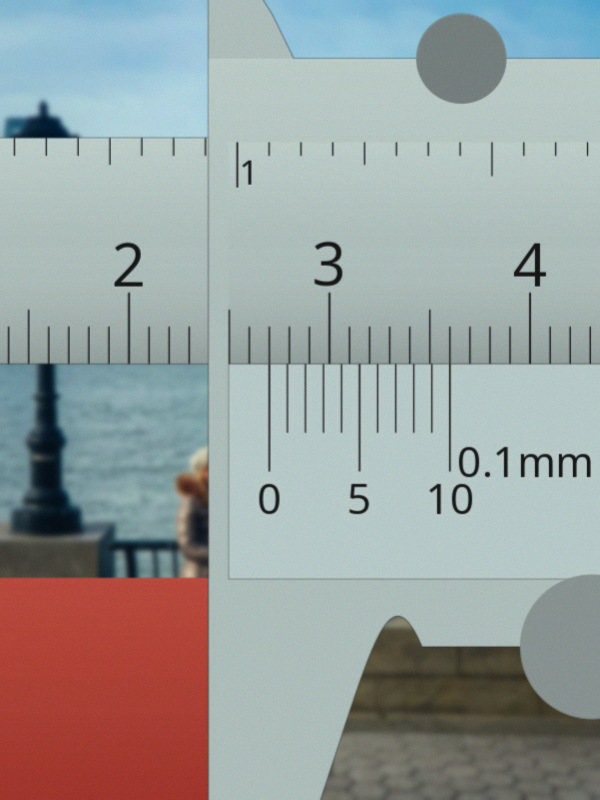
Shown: 27.0 mm
